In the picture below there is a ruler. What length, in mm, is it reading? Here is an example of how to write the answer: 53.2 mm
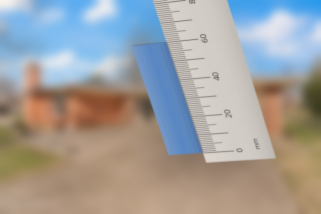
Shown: 60 mm
